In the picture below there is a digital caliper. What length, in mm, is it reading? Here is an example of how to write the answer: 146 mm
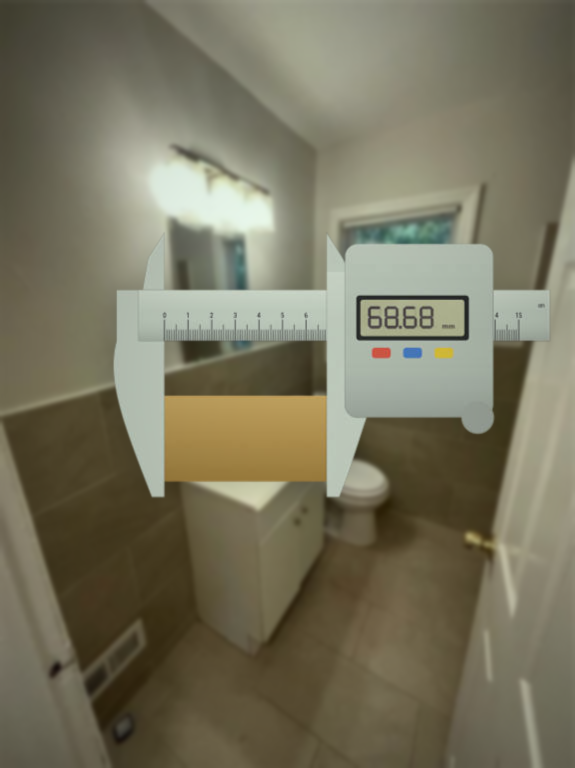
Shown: 68.68 mm
